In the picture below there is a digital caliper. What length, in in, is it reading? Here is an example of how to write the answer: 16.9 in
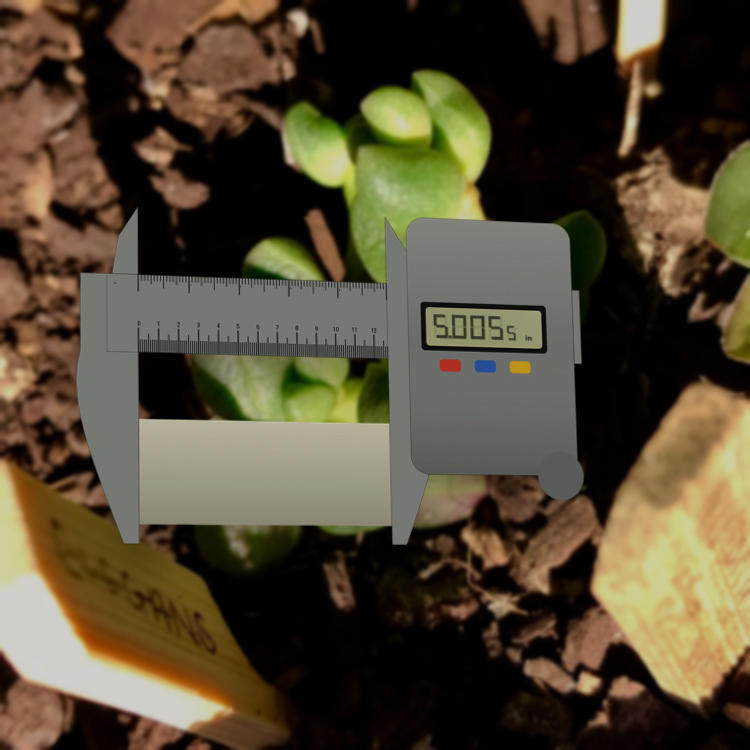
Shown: 5.0055 in
